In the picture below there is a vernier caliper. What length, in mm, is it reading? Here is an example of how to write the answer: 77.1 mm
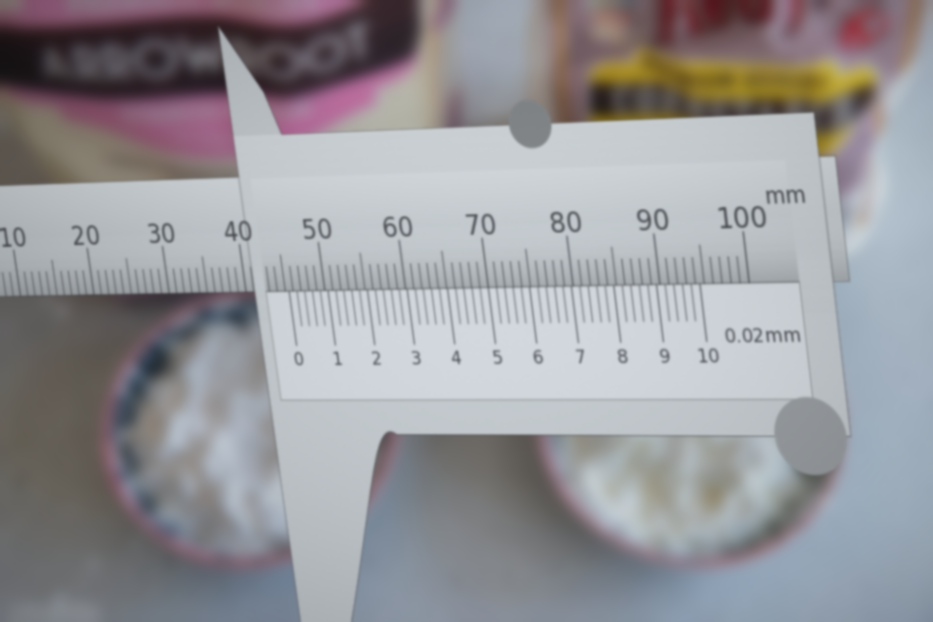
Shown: 45.5 mm
